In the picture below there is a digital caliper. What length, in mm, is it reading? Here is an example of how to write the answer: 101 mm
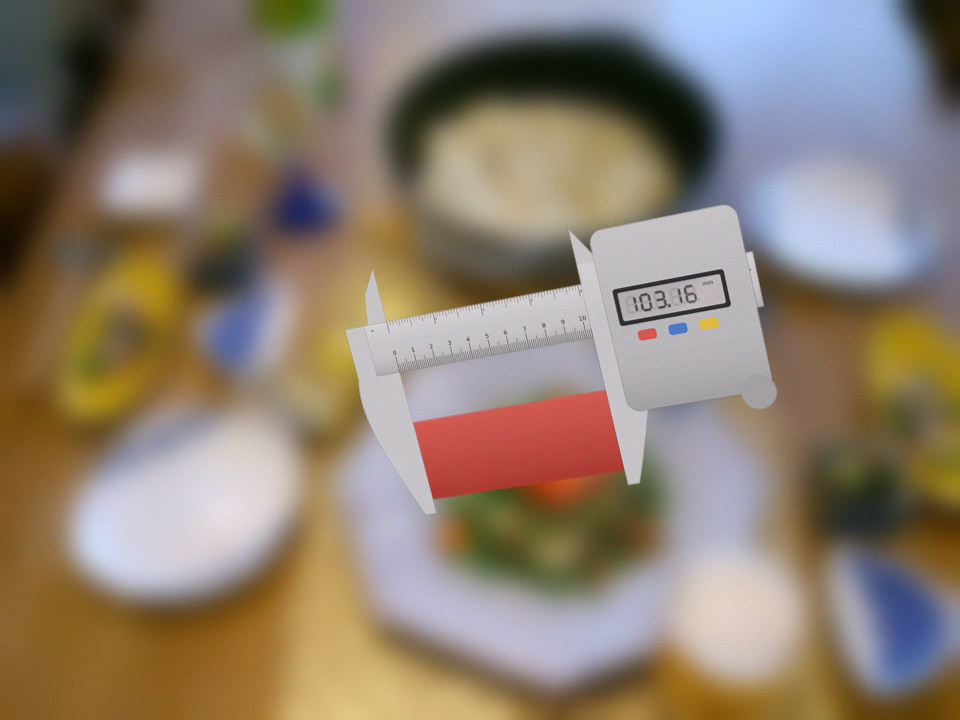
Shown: 103.16 mm
